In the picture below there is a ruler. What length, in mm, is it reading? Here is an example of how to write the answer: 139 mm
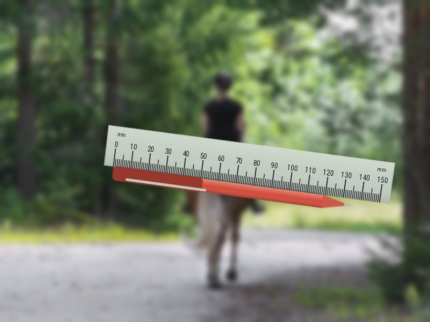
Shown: 135 mm
